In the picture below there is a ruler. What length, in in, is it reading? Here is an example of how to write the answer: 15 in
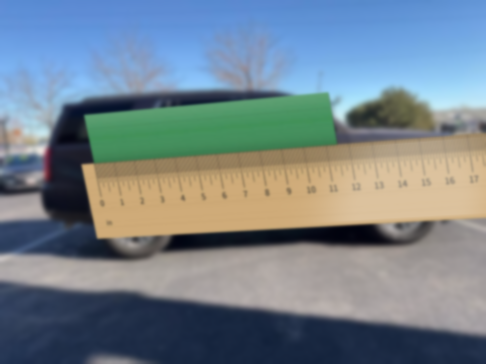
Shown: 11.5 in
